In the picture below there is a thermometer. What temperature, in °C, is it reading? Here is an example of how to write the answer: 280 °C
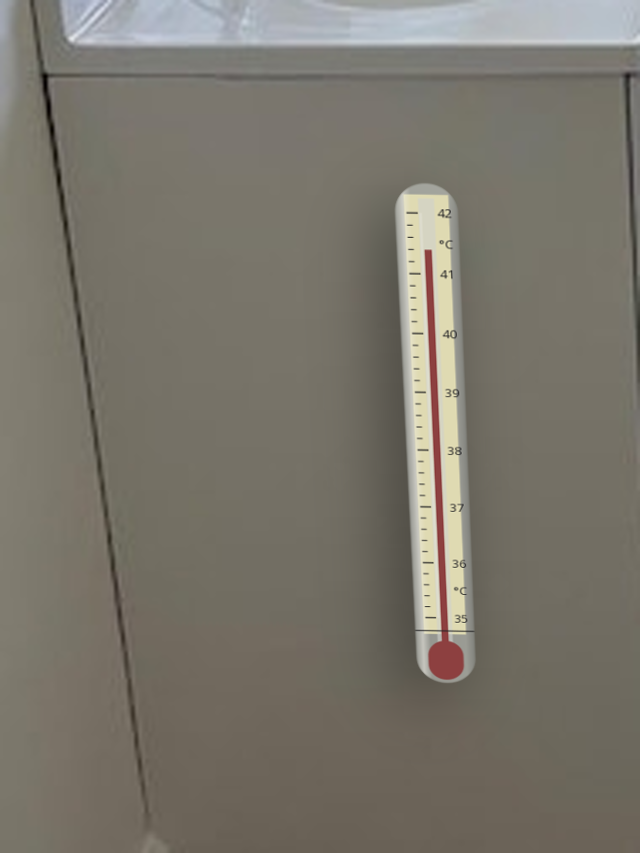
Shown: 41.4 °C
